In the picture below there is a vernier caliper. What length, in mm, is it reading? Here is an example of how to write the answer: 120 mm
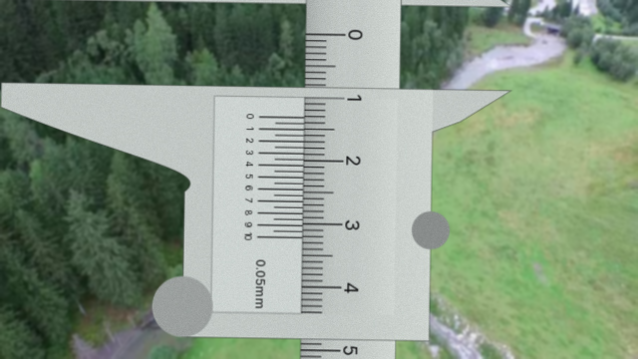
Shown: 13.2 mm
